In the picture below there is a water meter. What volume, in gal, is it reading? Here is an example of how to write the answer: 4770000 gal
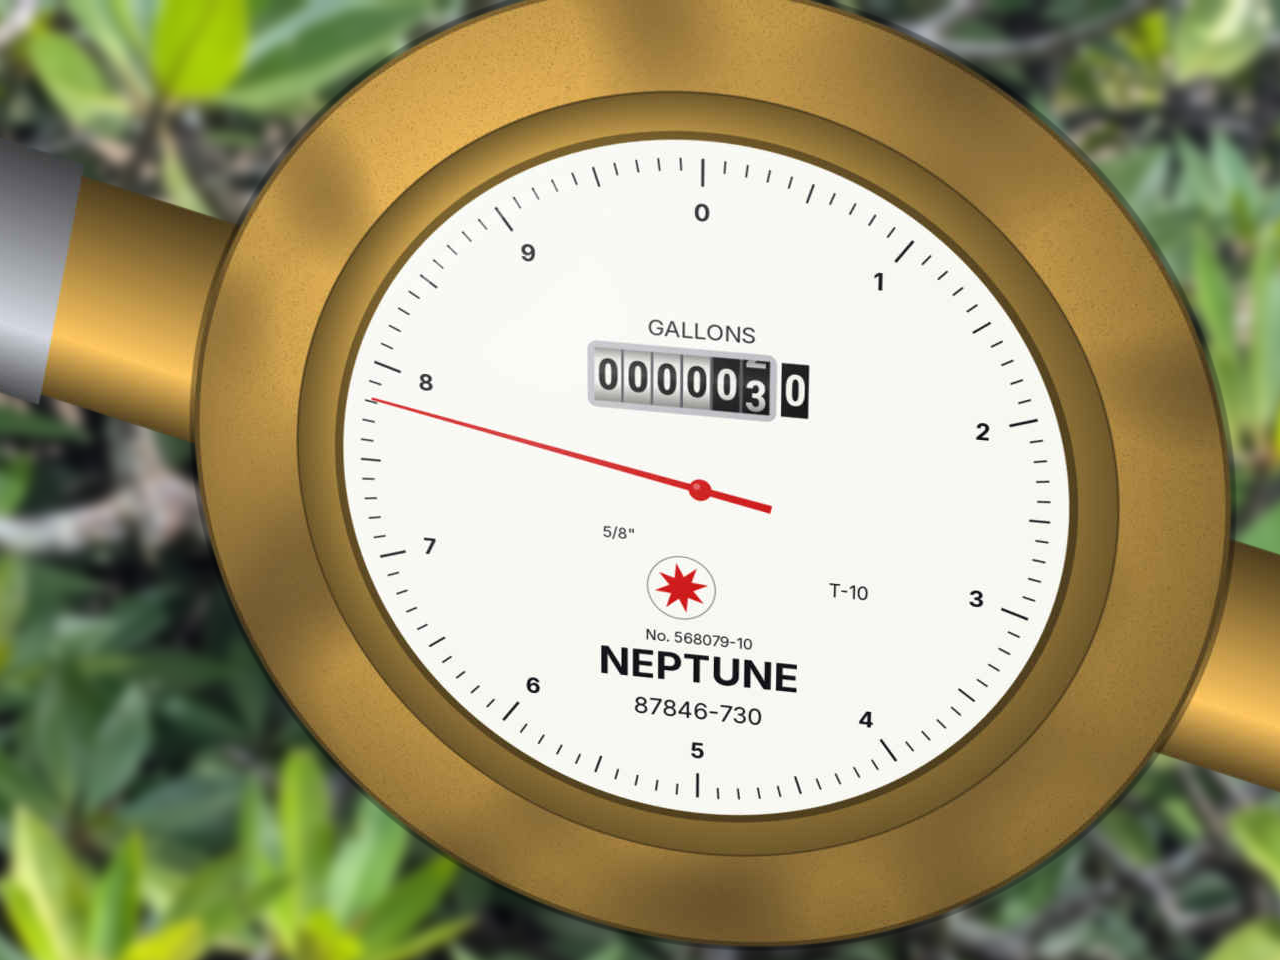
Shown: 27.8 gal
